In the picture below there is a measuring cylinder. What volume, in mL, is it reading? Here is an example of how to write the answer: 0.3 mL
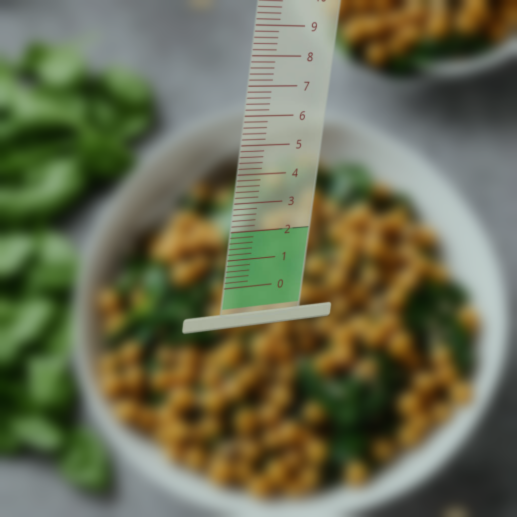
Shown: 2 mL
